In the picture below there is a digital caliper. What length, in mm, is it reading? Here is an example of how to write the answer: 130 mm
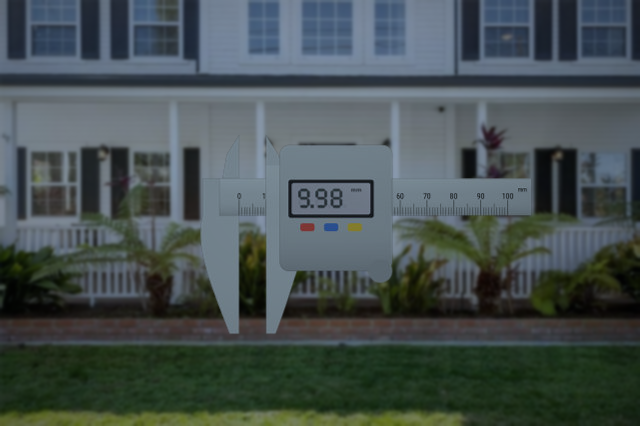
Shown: 9.98 mm
